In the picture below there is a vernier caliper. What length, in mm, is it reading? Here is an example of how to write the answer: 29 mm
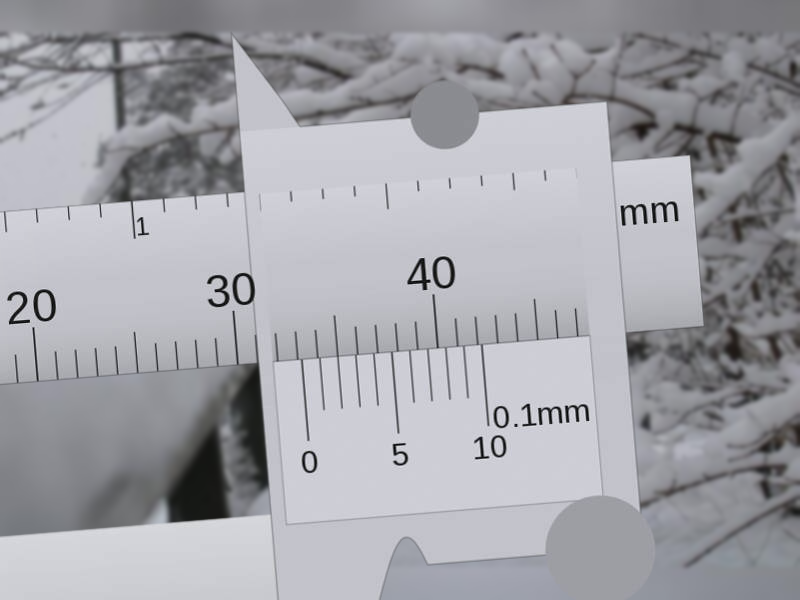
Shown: 33.2 mm
